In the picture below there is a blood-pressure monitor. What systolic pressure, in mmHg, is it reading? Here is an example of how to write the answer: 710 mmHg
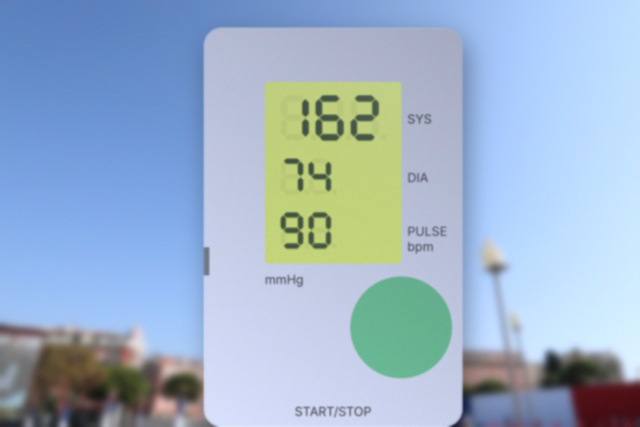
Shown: 162 mmHg
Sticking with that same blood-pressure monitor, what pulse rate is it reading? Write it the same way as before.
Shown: 90 bpm
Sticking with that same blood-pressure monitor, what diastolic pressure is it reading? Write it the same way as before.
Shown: 74 mmHg
